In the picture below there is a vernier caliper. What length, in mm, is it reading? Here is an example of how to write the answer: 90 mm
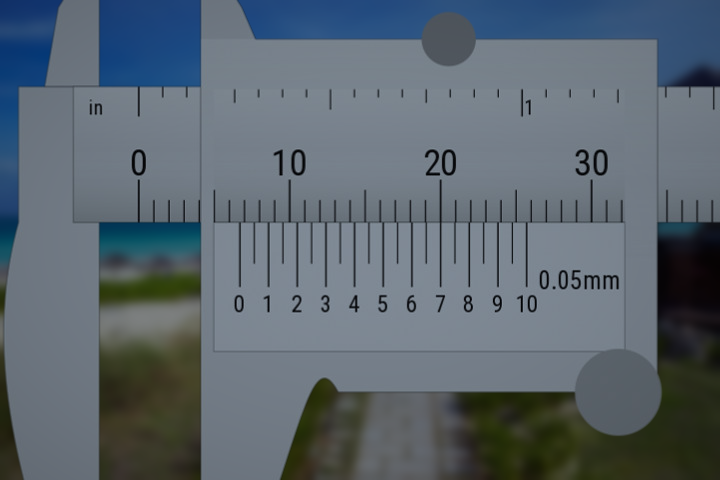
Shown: 6.7 mm
